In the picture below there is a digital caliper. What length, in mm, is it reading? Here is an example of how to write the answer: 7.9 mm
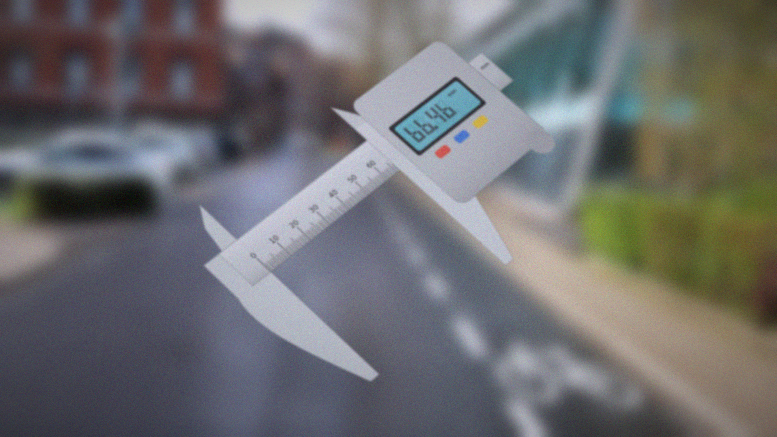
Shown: 66.46 mm
